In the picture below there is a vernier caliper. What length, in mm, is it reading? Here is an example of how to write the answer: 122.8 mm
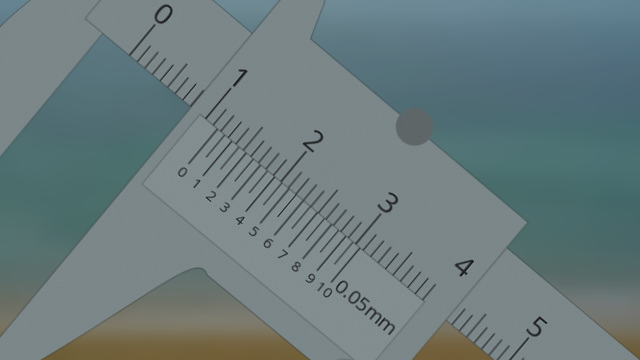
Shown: 11.6 mm
